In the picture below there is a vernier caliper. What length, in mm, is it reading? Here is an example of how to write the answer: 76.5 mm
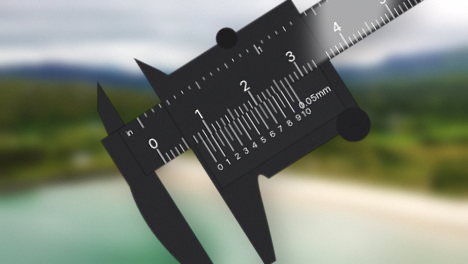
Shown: 8.0 mm
